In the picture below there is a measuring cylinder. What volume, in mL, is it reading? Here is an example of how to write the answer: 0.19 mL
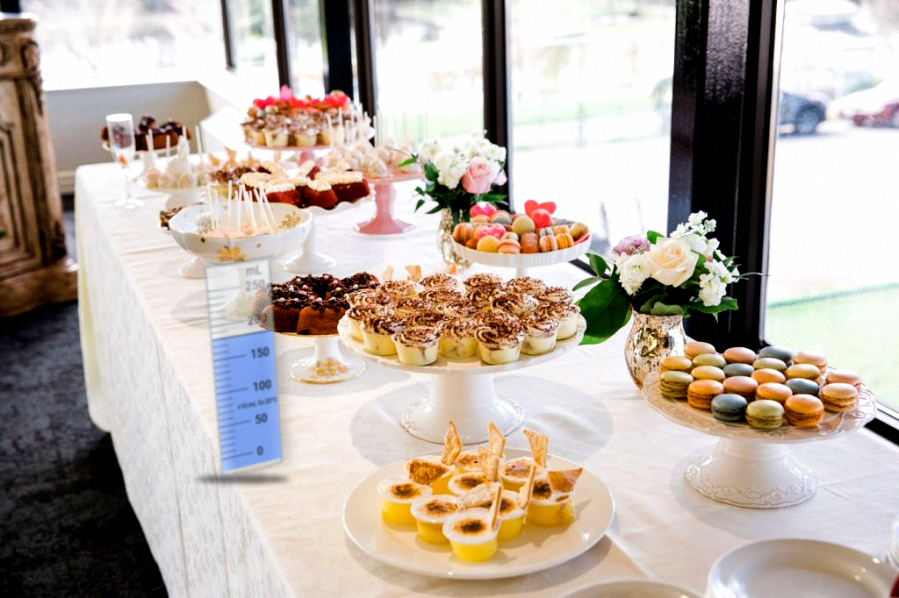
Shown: 180 mL
